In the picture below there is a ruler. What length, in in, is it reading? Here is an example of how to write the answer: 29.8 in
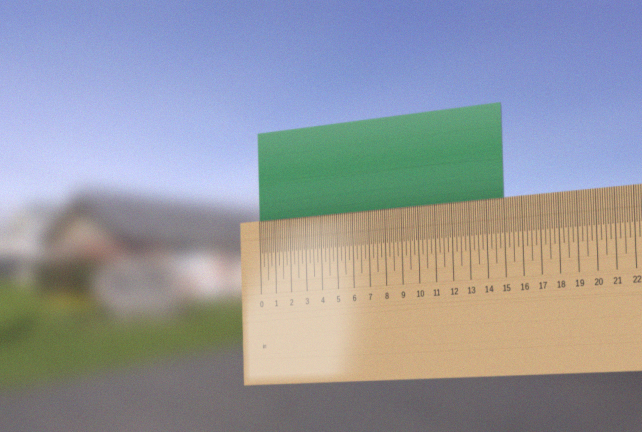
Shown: 15 in
